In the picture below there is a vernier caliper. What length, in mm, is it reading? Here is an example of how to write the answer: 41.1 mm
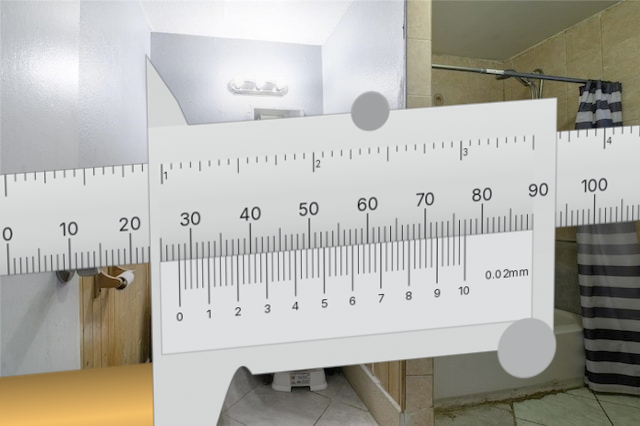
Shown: 28.0 mm
